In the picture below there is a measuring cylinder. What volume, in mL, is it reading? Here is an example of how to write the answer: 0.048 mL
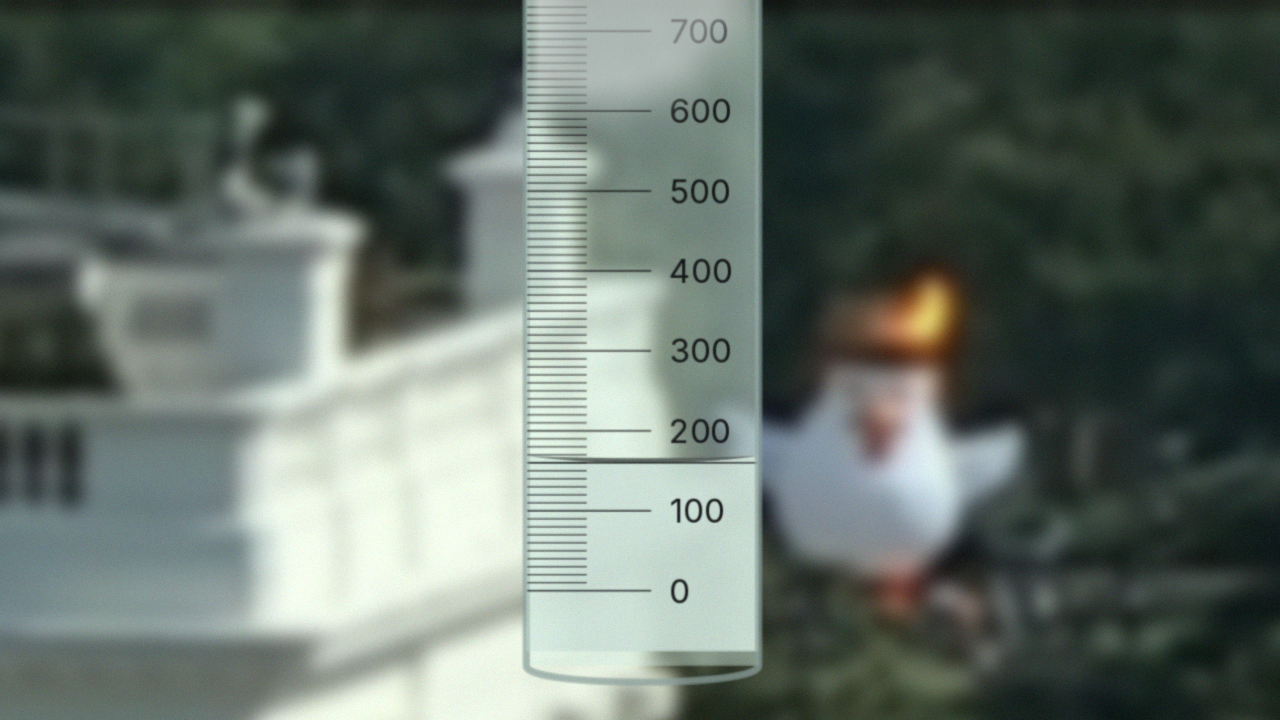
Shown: 160 mL
